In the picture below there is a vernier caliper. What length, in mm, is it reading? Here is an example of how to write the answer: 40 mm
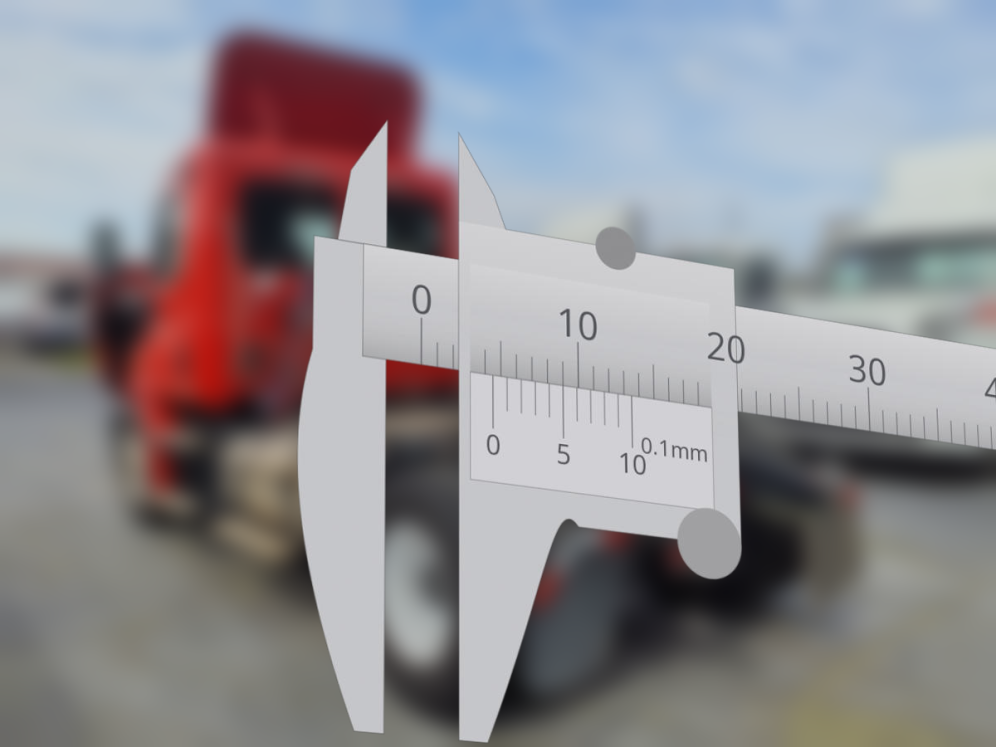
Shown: 4.5 mm
